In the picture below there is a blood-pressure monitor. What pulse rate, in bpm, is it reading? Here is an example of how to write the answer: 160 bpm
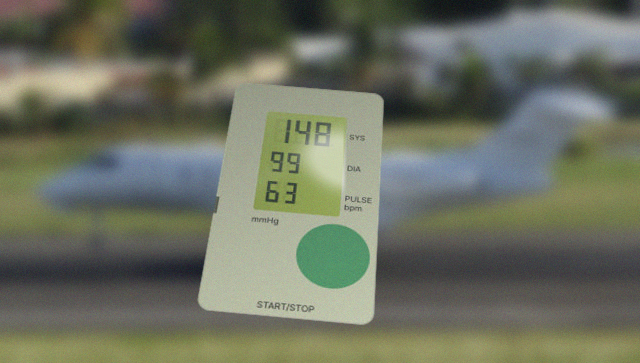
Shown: 63 bpm
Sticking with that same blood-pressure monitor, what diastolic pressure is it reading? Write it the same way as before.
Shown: 99 mmHg
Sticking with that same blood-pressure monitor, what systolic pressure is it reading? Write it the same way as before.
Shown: 148 mmHg
